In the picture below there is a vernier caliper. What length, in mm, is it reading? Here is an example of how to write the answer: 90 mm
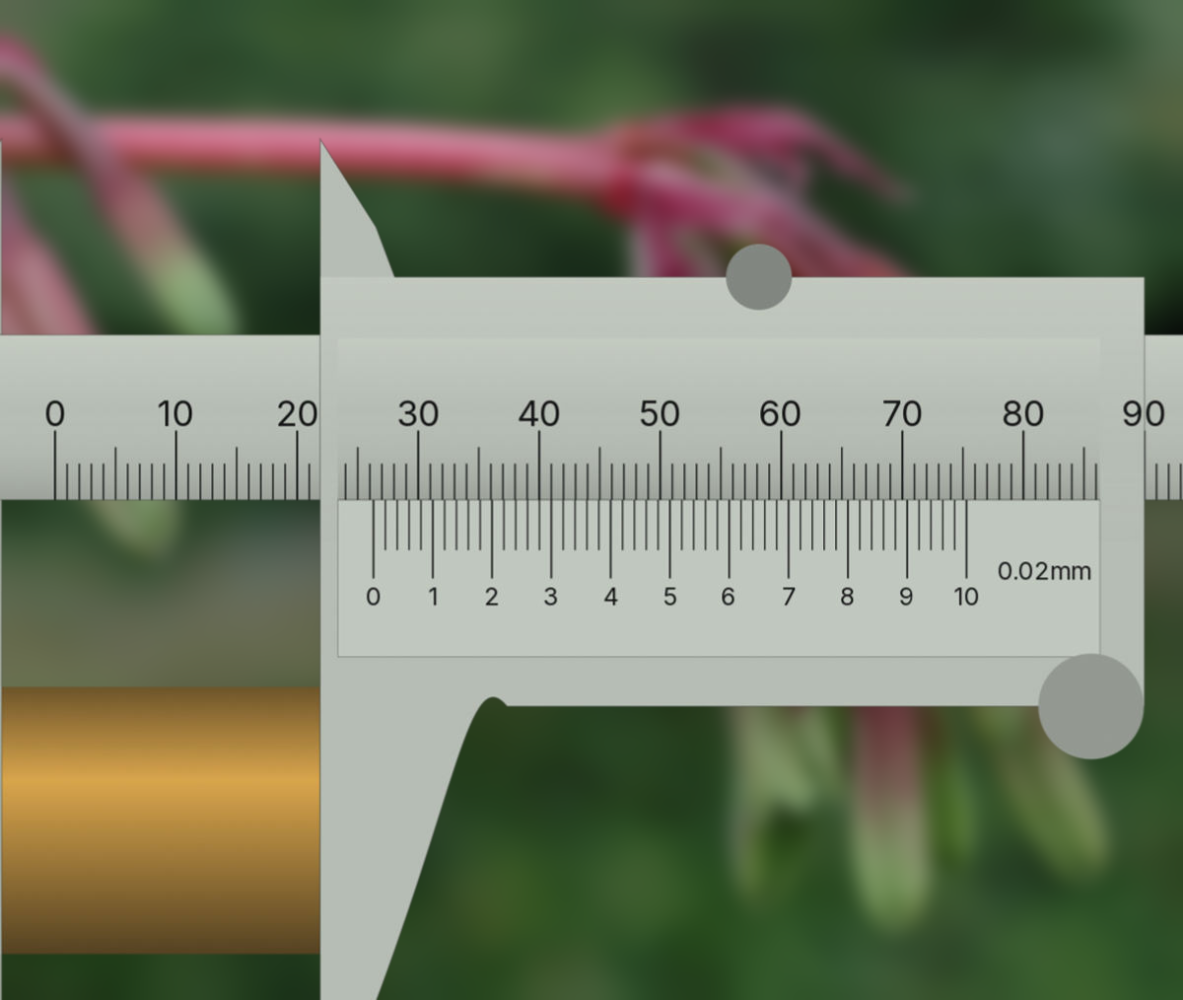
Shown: 26.3 mm
